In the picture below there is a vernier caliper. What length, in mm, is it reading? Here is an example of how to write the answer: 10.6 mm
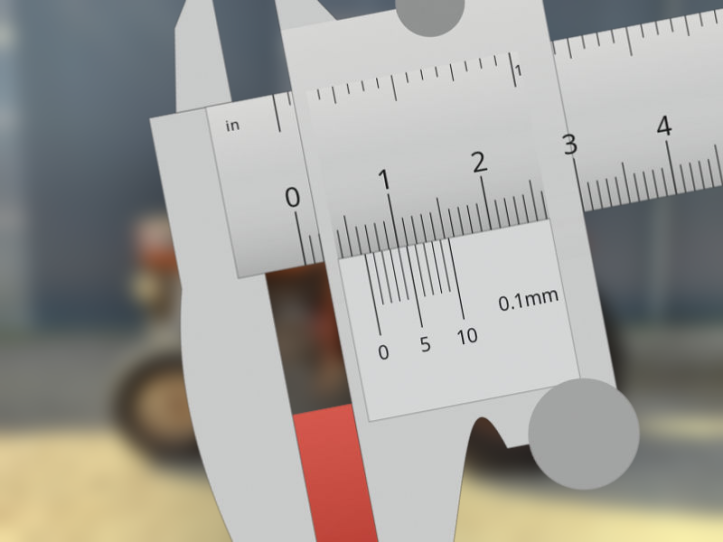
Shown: 6.4 mm
